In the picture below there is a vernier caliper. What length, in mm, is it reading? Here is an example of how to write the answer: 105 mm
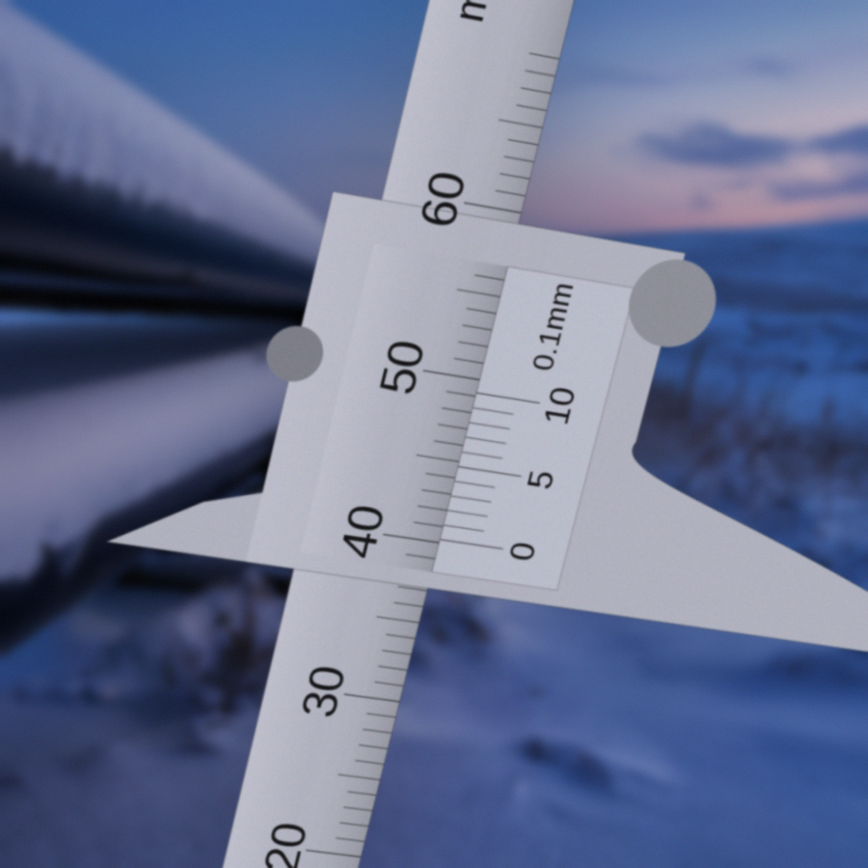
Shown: 40.2 mm
